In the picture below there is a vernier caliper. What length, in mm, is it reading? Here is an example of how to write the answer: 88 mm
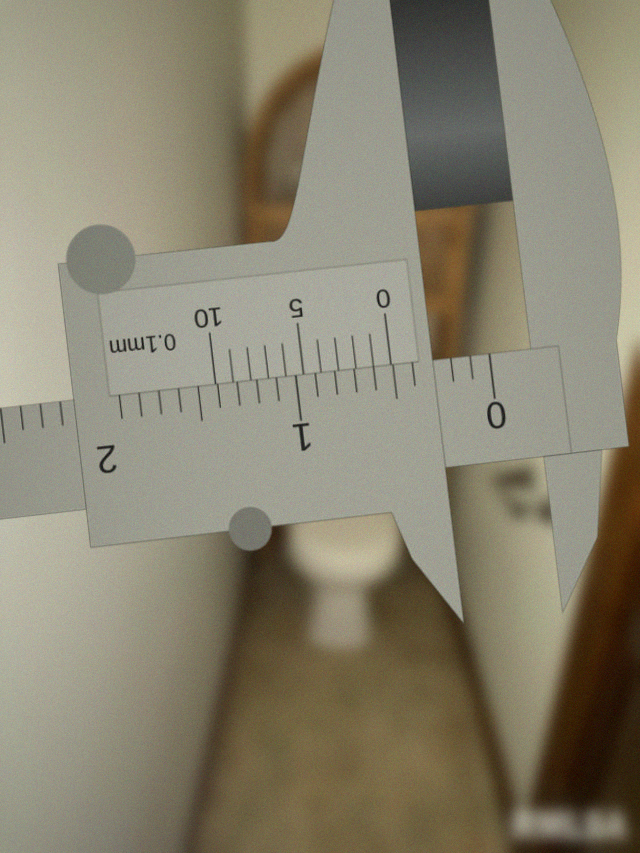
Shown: 5.1 mm
